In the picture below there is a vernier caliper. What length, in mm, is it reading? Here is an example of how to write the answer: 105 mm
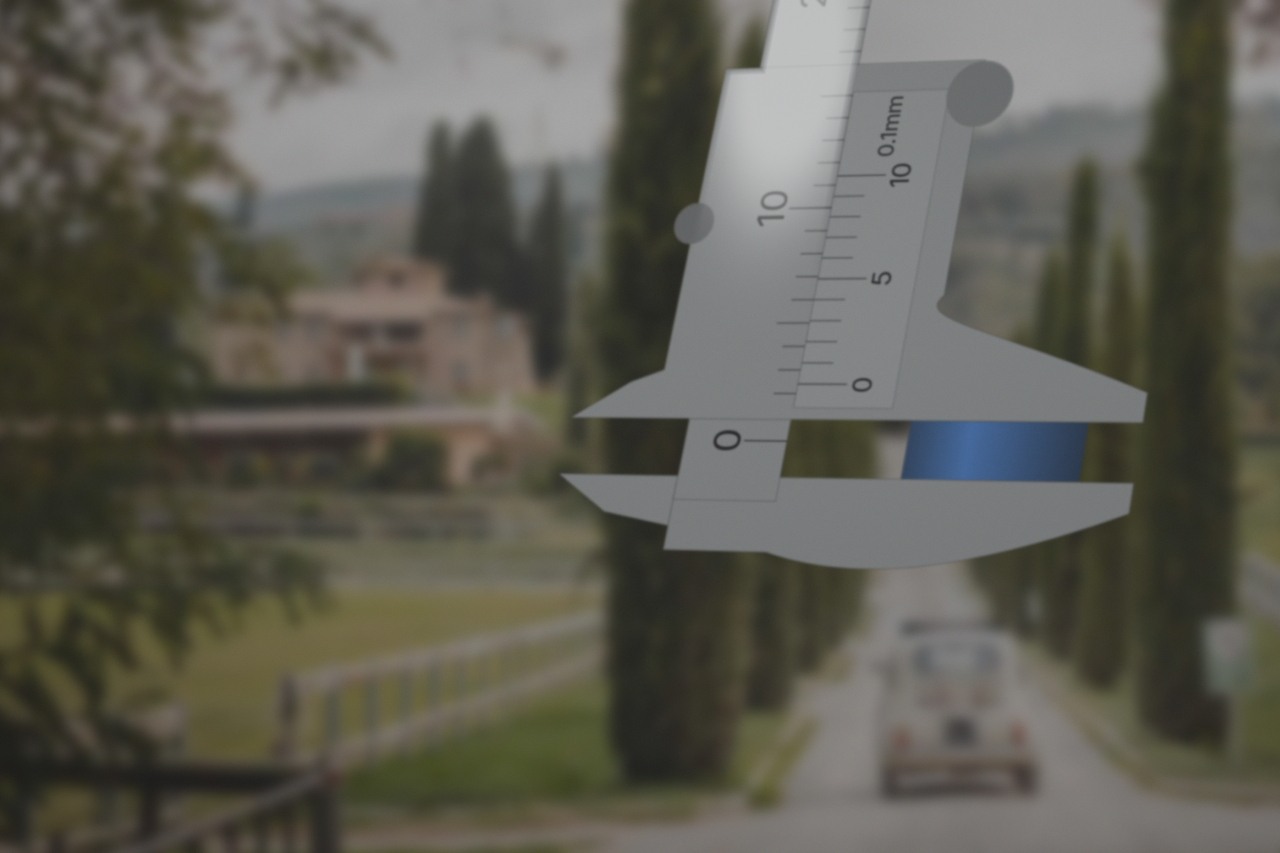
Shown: 2.4 mm
